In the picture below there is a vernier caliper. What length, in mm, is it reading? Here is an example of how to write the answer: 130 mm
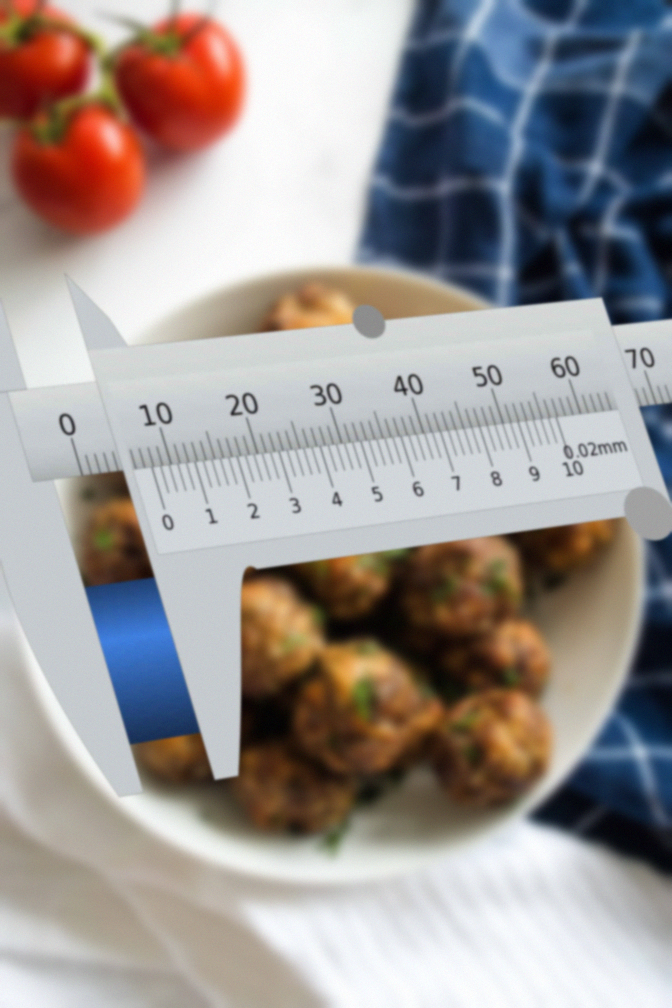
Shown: 7.8 mm
